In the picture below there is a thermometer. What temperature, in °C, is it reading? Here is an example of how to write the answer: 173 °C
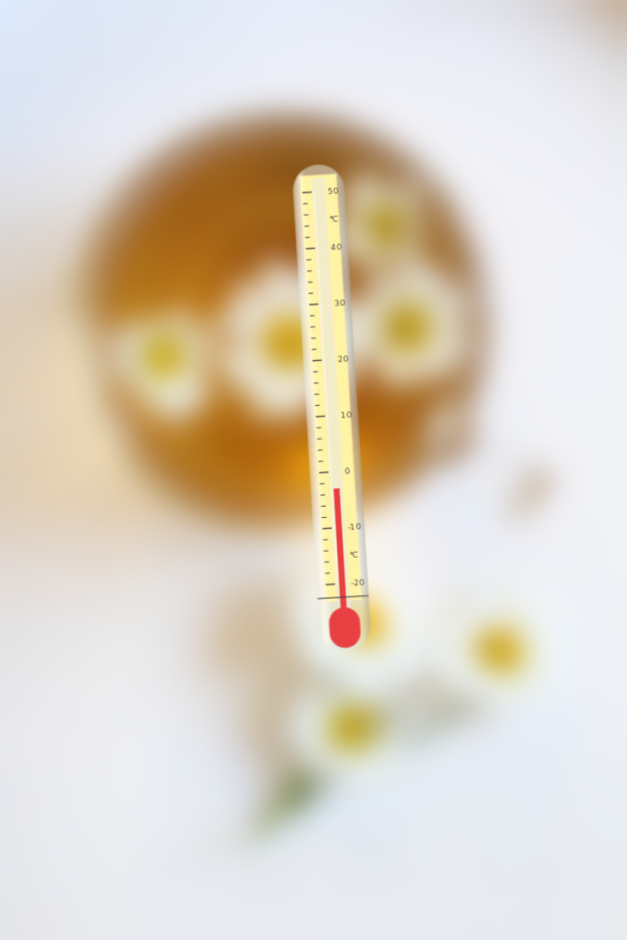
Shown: -3 °C
